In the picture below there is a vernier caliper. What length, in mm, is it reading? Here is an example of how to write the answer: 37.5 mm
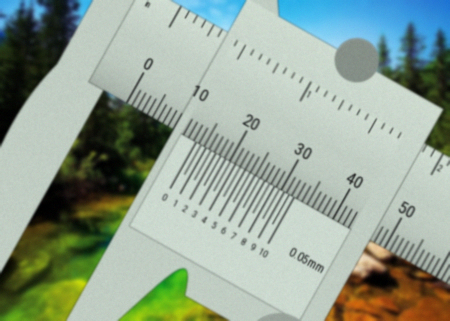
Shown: 13.5 mm
